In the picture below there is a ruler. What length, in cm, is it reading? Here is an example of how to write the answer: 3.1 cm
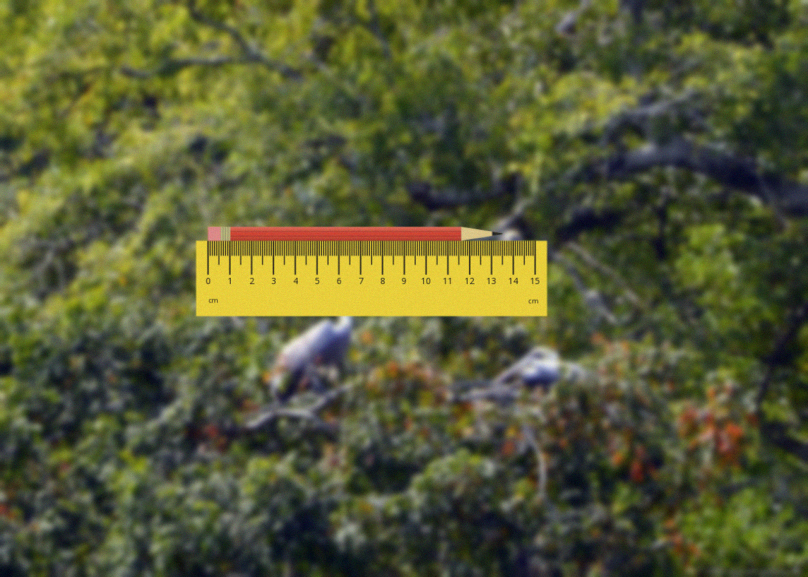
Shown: 13.5 cm
